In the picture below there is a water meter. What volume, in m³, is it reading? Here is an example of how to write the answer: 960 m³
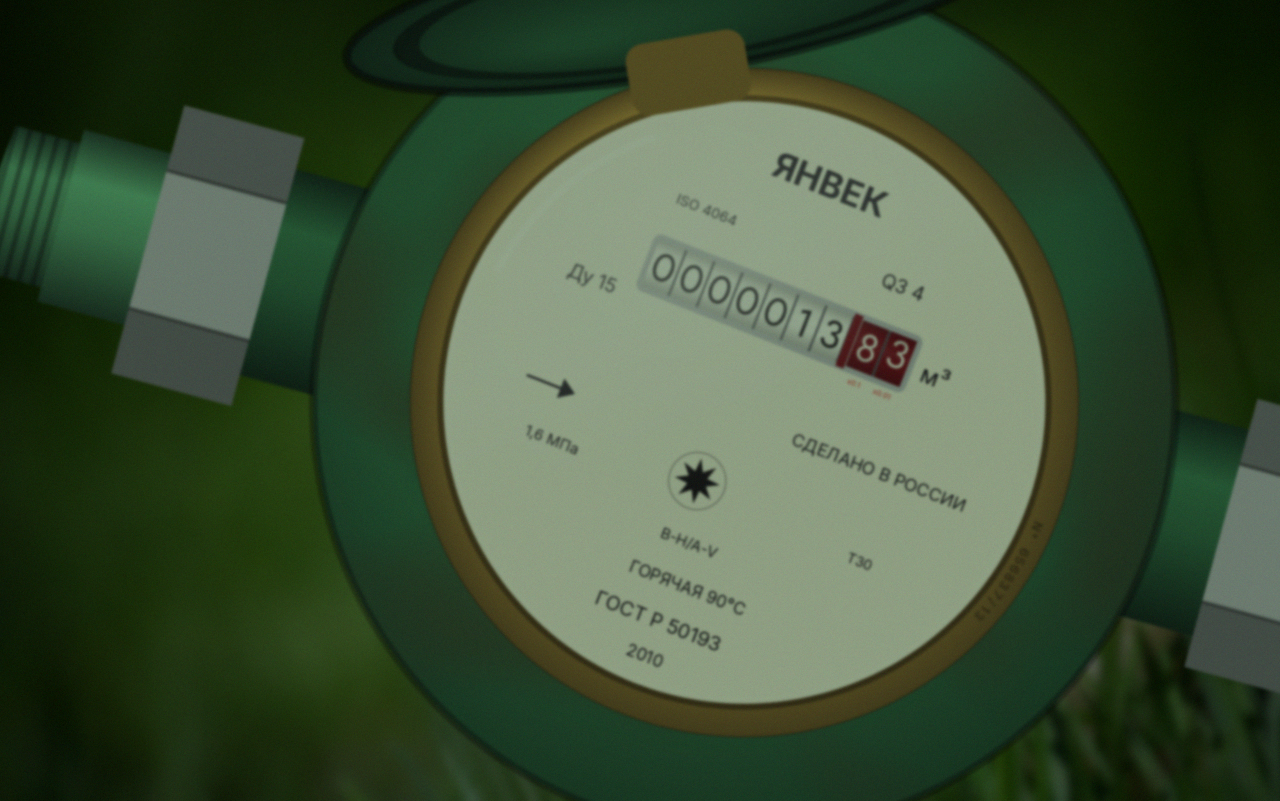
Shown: 13.83 m³
